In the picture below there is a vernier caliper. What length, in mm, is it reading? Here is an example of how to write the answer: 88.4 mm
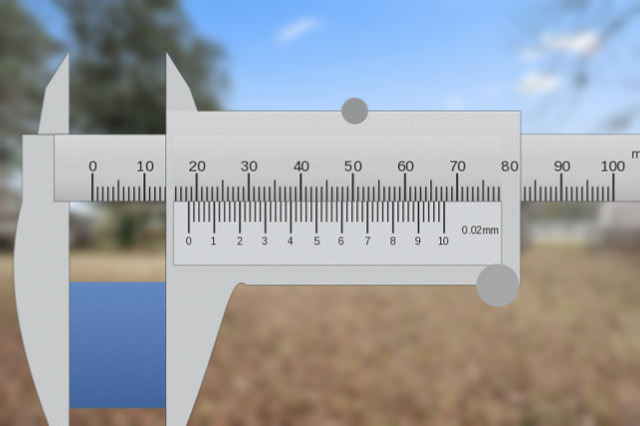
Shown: 18.5 mm
